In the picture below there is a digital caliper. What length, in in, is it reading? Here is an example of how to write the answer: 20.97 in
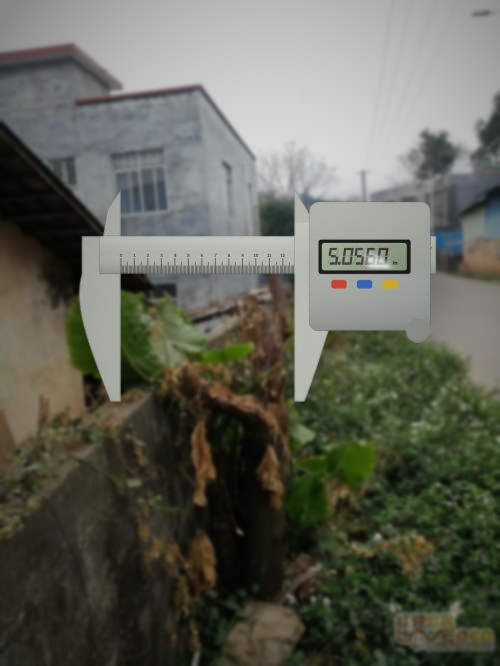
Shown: 5.0560 in
